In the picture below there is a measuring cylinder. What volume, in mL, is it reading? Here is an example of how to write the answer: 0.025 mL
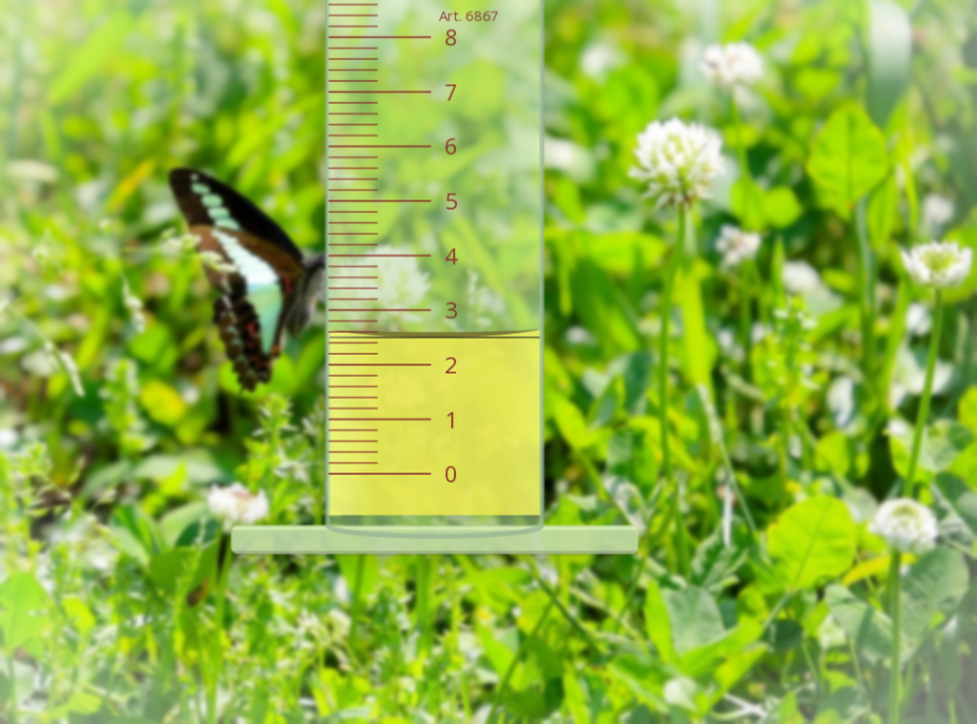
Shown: 2.5 mL
